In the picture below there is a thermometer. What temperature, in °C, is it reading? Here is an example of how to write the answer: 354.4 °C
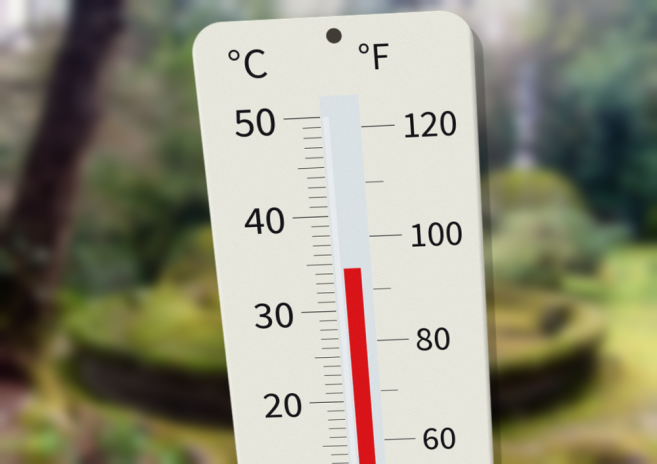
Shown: 34.5 °C
